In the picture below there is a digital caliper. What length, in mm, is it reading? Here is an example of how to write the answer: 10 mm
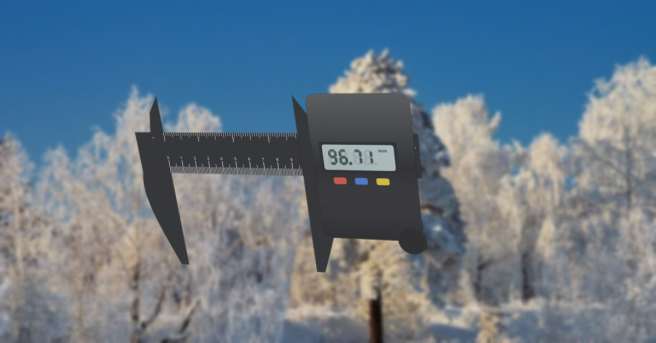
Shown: 96.71 mm
